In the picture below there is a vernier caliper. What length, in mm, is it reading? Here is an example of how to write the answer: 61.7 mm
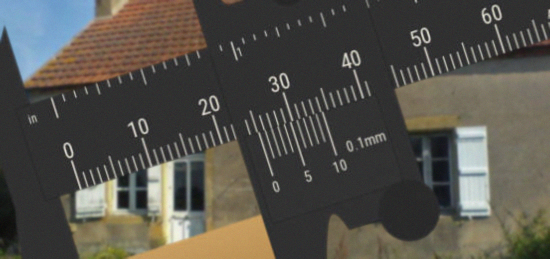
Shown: 25.2 mm
